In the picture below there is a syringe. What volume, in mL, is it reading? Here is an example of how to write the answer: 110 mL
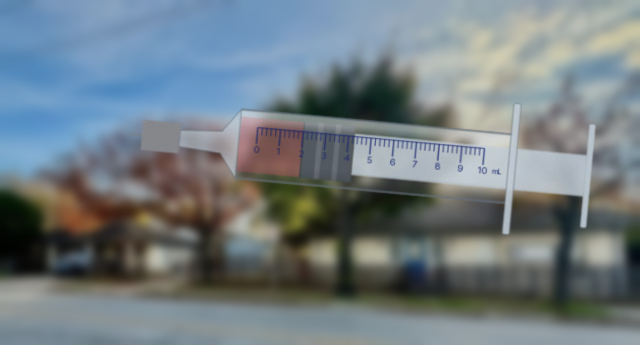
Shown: 2 mL
